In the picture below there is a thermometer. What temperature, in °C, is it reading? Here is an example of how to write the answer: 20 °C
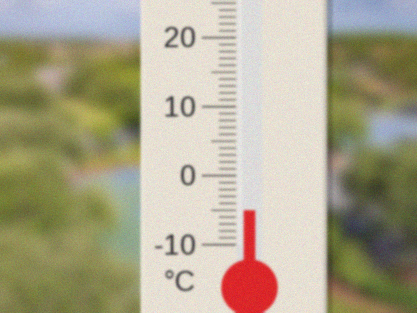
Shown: -5 °C
